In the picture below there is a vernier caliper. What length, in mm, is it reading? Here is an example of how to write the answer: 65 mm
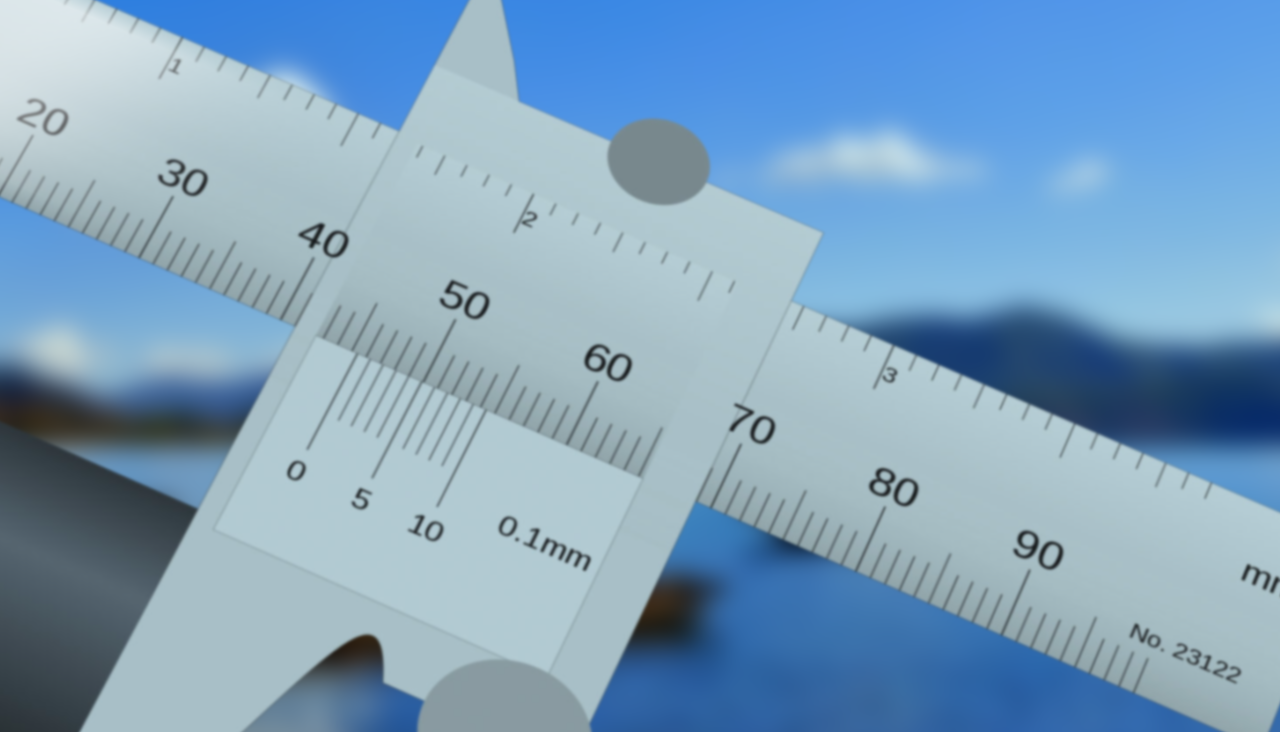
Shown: 45.4 mm
